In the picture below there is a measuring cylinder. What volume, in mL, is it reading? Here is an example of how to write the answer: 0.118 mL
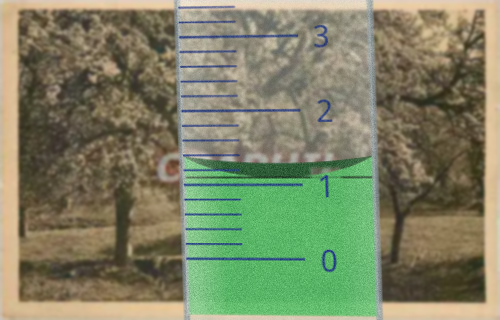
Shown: 1.1 mL
